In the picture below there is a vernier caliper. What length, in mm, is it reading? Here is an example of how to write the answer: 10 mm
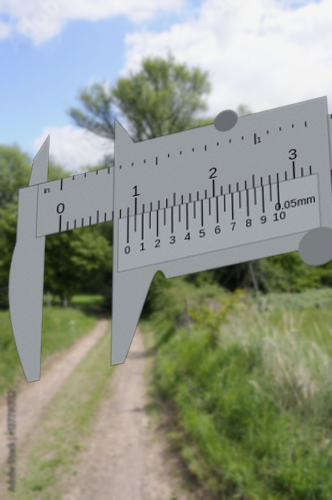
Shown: 9.0 mm
